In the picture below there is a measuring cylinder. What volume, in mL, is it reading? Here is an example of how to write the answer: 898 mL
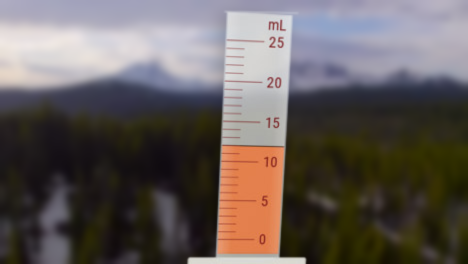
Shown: 12 mL
